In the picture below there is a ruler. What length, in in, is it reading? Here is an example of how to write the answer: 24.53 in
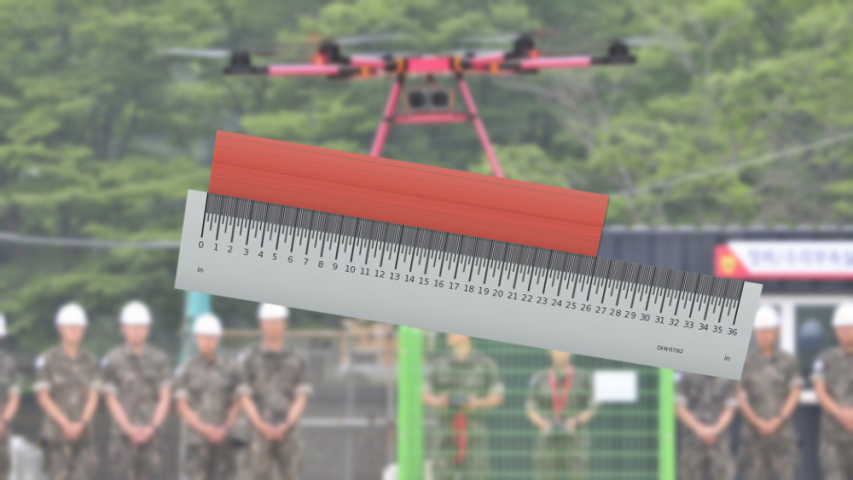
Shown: 26 in
